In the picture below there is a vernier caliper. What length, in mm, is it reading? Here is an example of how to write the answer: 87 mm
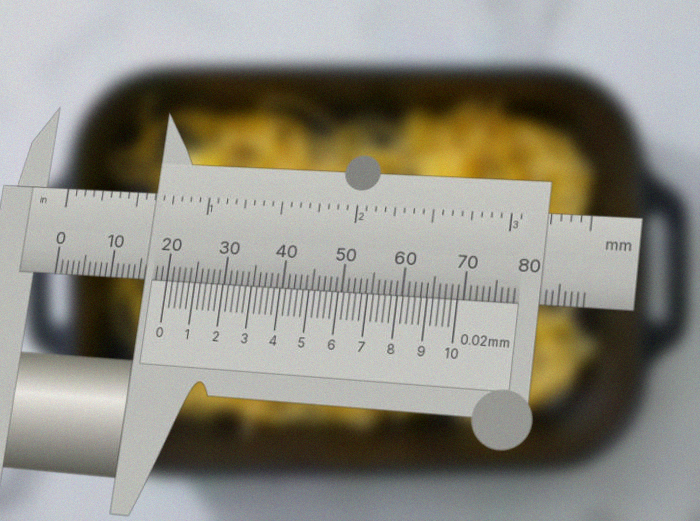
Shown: 20.0 mm
